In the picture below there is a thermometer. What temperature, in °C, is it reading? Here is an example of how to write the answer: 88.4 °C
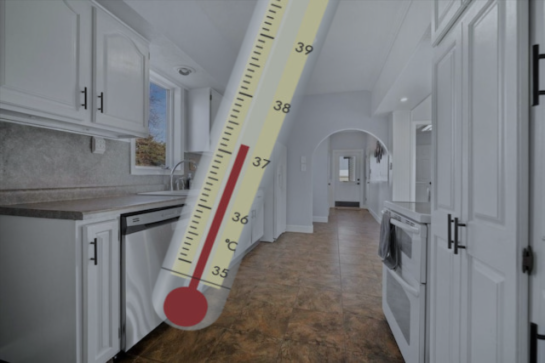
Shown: 37.2 °C
